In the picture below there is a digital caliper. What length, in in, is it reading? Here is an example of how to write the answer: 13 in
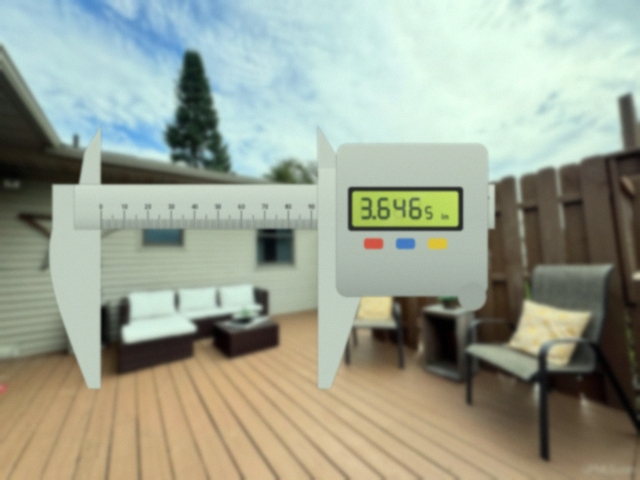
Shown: 3.6465 in
